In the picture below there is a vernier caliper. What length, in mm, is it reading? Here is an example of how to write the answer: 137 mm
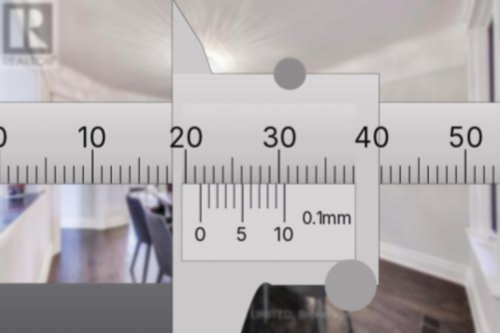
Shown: 21.6 mm
